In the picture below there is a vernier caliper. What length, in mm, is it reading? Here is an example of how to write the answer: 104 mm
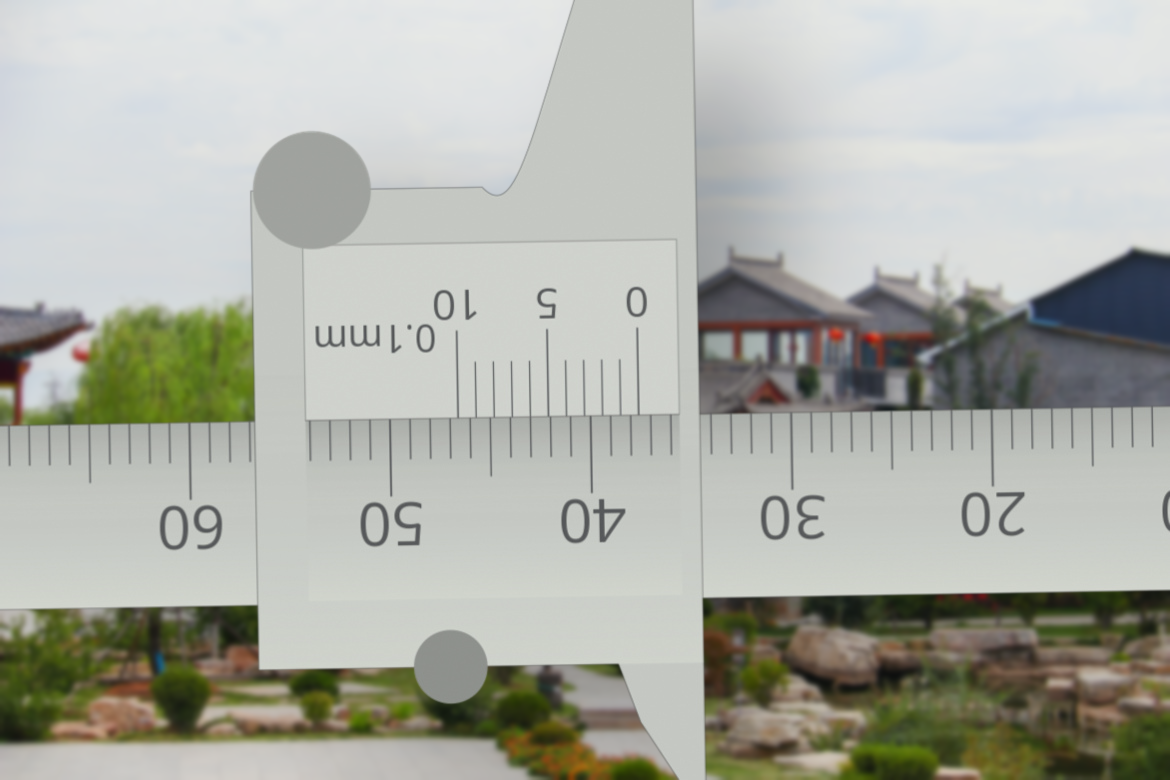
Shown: 37.6 mm
